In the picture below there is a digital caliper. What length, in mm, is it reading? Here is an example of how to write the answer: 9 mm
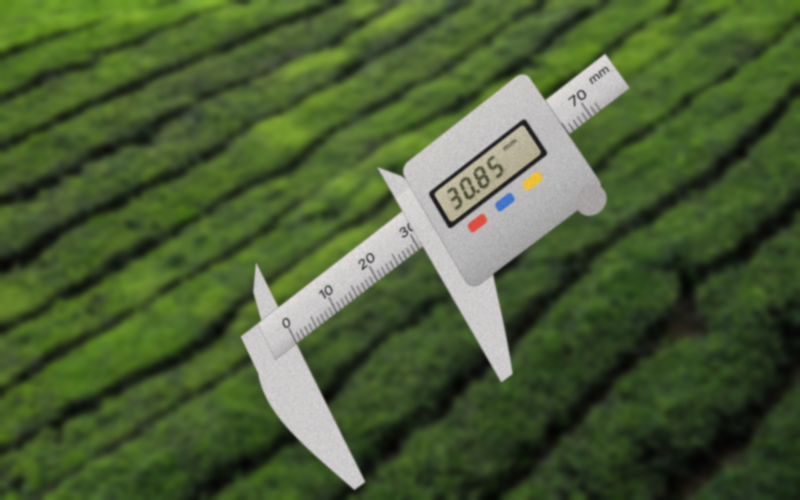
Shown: 30.85 mm
